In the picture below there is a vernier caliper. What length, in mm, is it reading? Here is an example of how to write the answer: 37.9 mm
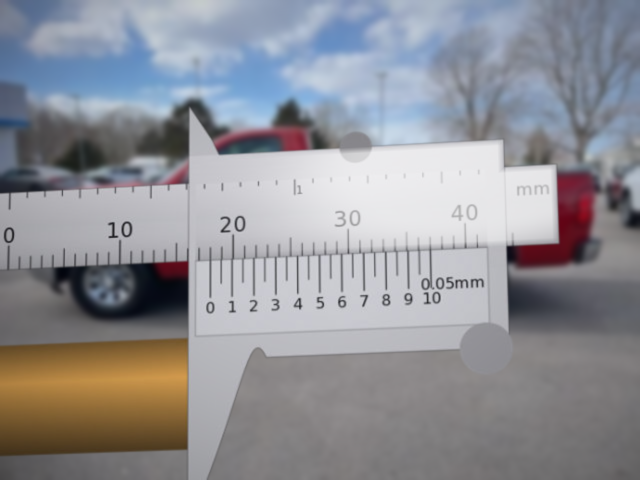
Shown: 18.0 mm
